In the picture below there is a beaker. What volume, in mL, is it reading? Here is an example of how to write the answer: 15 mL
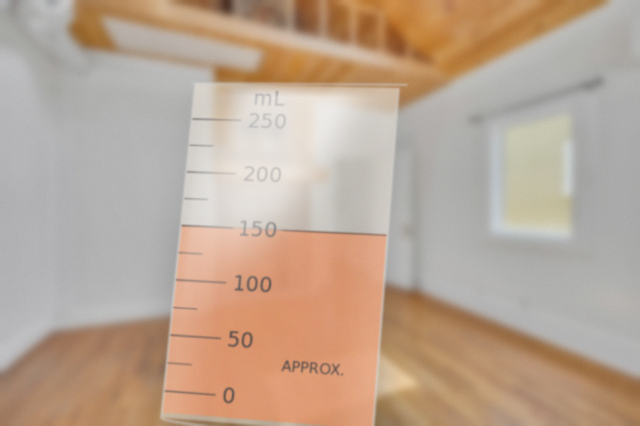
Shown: 150 mL
